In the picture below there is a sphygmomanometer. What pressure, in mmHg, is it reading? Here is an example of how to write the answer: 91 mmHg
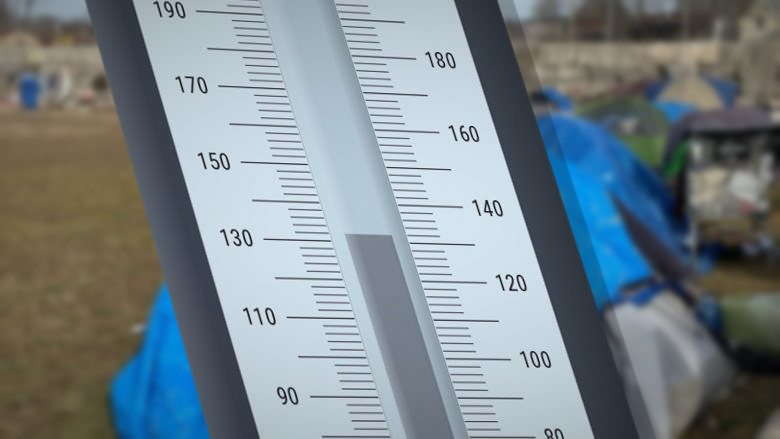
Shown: 132 mmHg
